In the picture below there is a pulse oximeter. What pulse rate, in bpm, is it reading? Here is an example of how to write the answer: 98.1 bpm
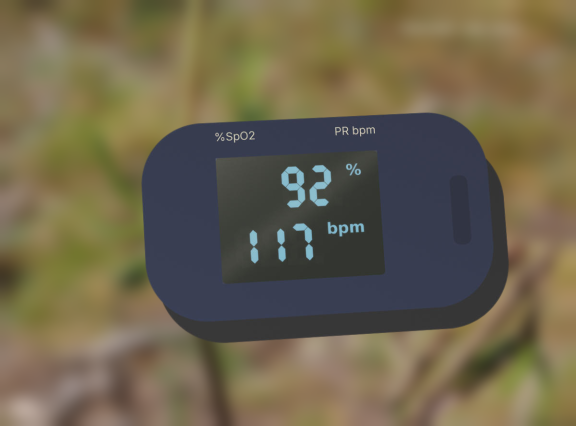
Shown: 117 bpm
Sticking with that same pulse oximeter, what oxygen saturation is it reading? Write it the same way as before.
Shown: 92 %
